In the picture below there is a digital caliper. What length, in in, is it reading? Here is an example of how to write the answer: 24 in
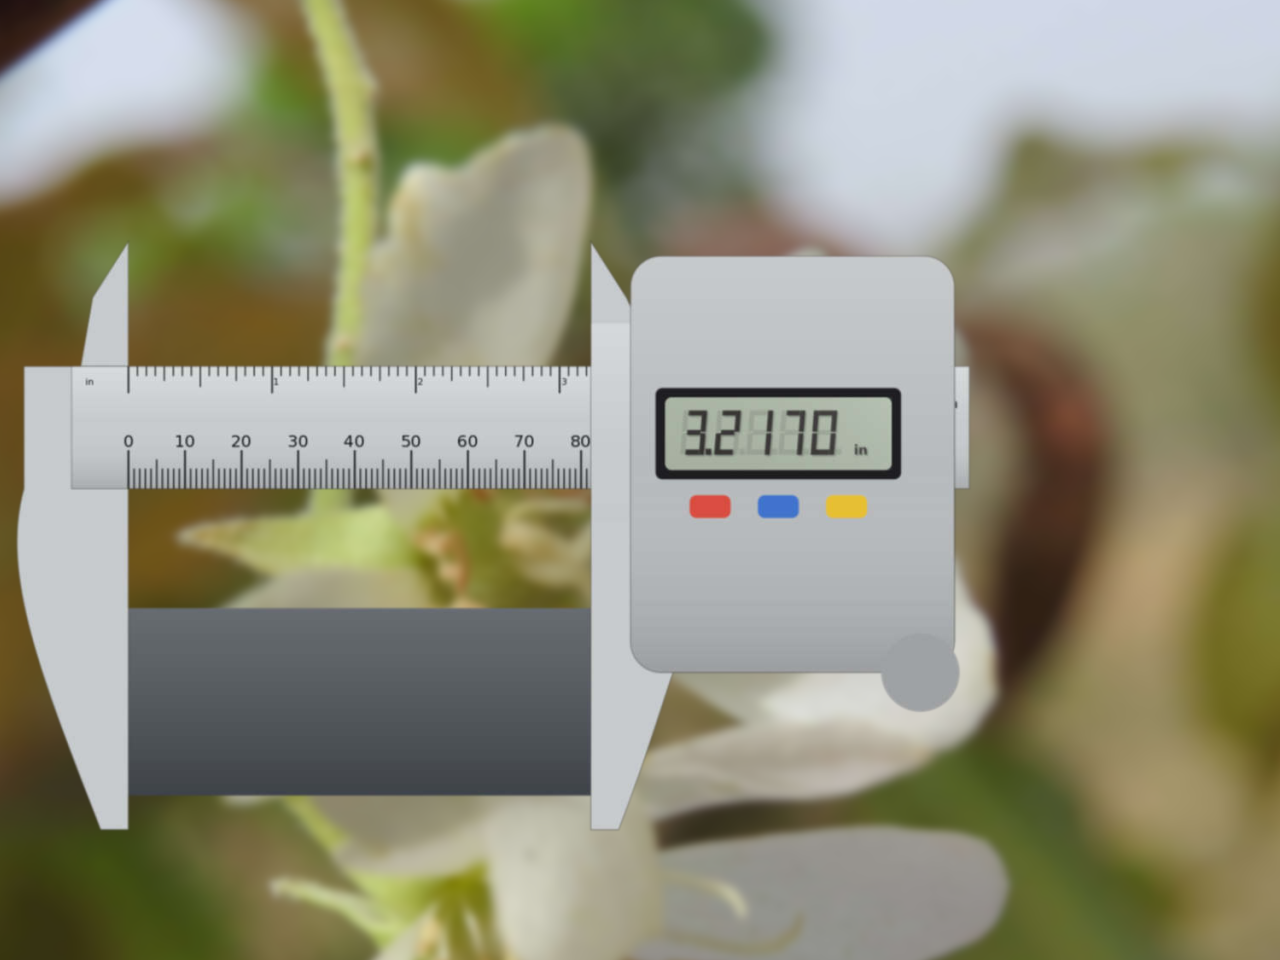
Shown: 3.2170 in
